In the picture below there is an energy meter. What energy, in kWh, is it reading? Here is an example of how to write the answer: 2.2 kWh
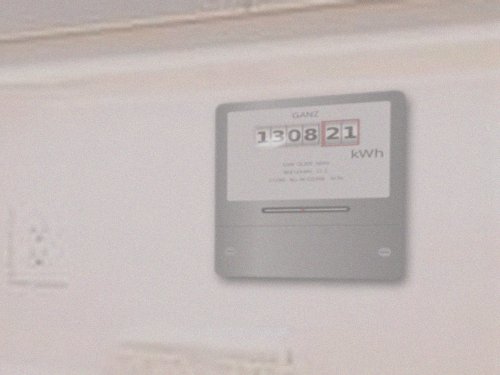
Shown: 1308.21 kWh
